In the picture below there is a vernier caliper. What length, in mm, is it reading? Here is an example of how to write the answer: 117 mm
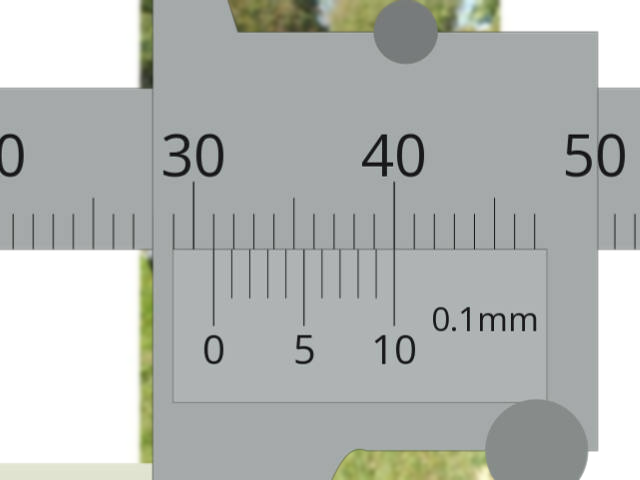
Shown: 31.0 mm
